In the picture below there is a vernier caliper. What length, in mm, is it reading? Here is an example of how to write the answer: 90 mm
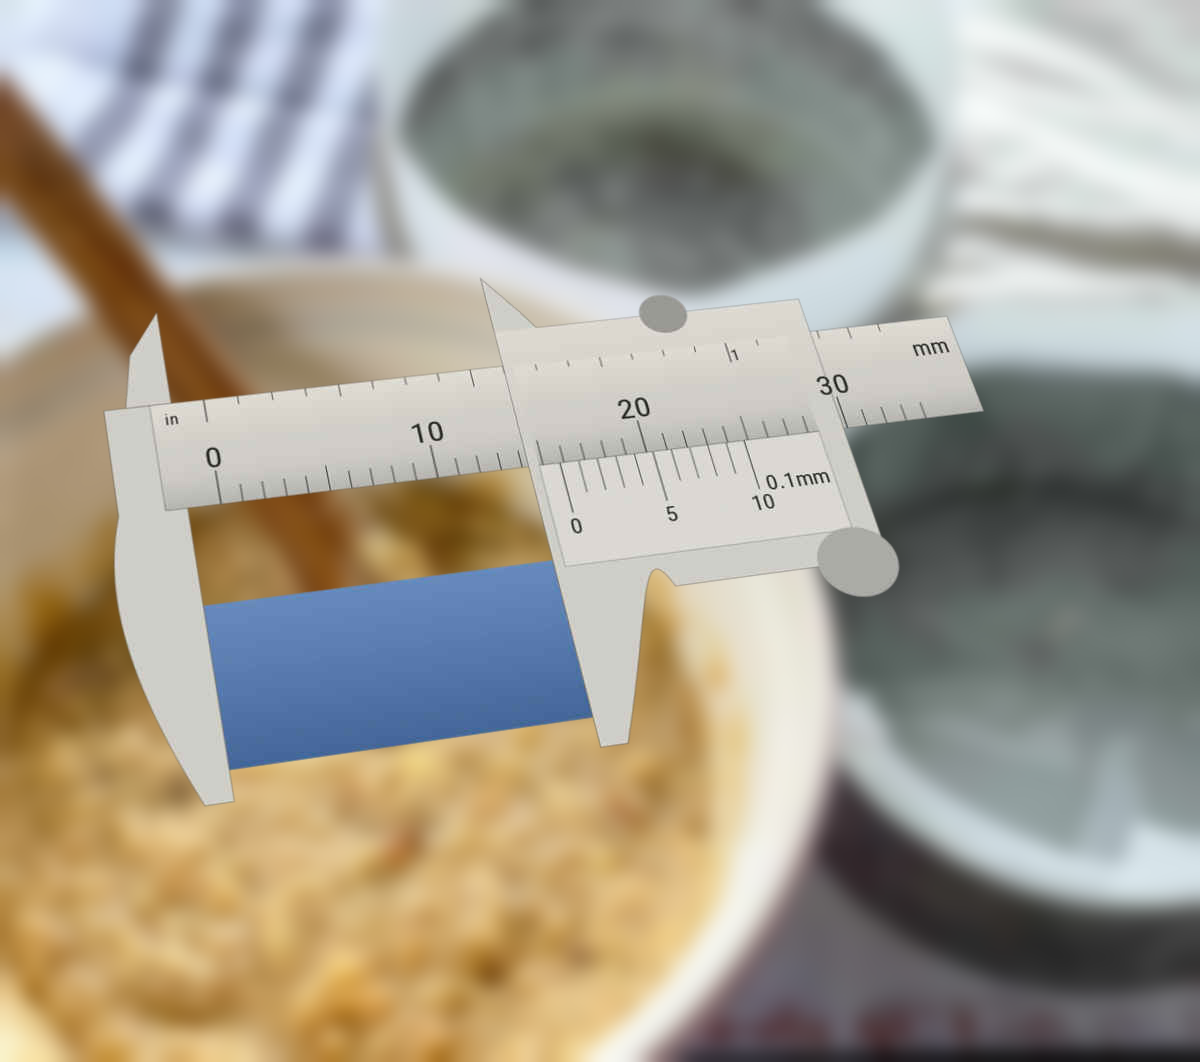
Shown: 15.8 mm
